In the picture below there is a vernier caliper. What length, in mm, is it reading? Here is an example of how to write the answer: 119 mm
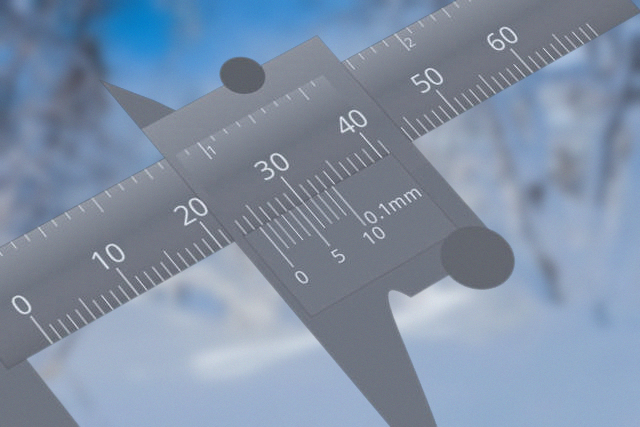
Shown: 24.6 mm
